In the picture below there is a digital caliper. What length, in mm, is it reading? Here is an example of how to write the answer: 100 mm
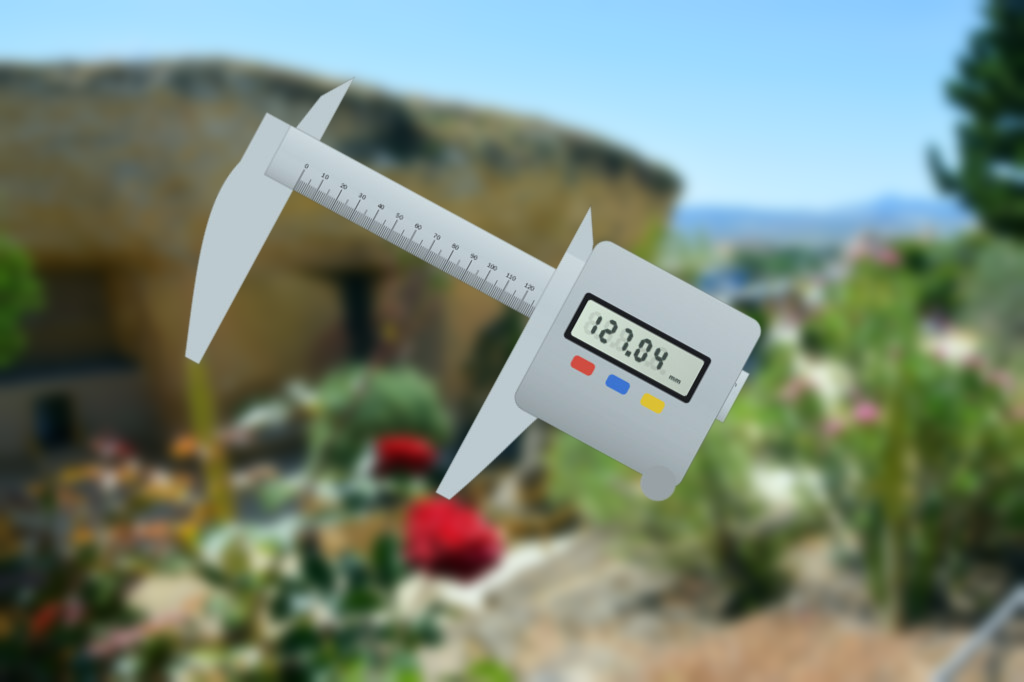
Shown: 127.04 mm
